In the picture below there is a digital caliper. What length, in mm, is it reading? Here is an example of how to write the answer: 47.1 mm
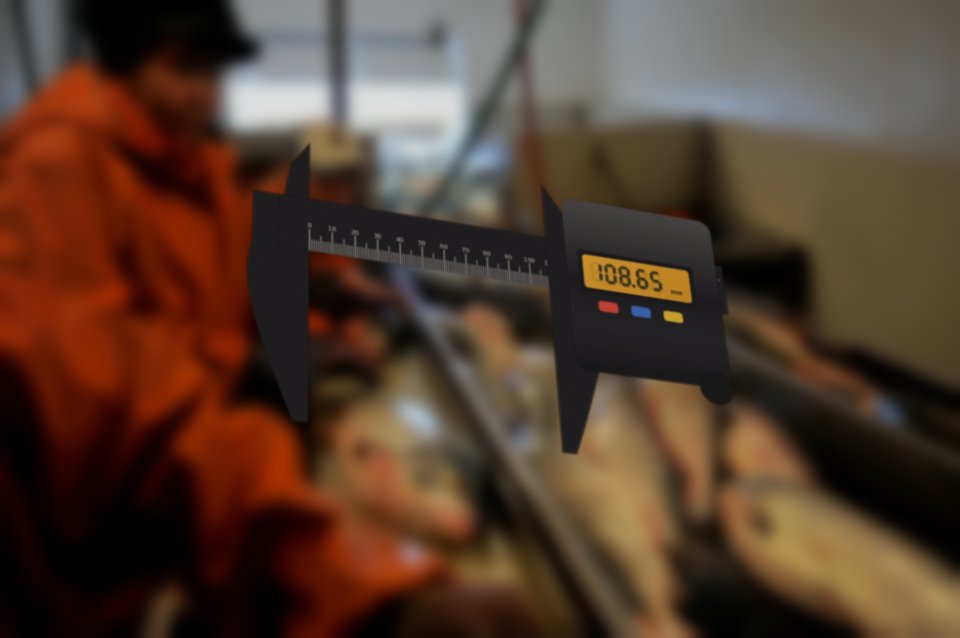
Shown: 108.65 mm
